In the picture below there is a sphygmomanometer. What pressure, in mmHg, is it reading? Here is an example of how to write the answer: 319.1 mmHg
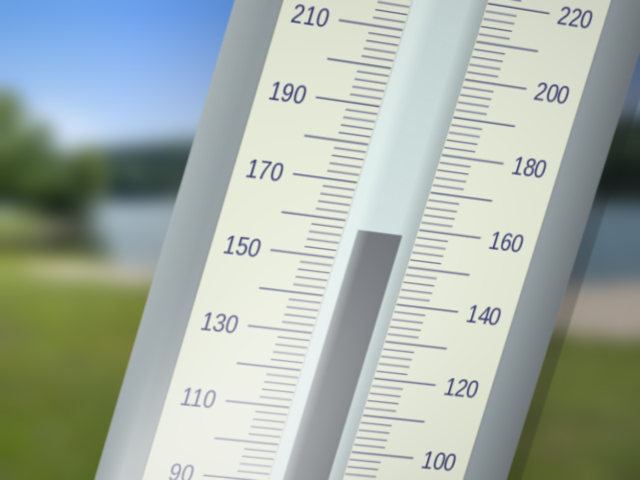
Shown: 158 mmHg
